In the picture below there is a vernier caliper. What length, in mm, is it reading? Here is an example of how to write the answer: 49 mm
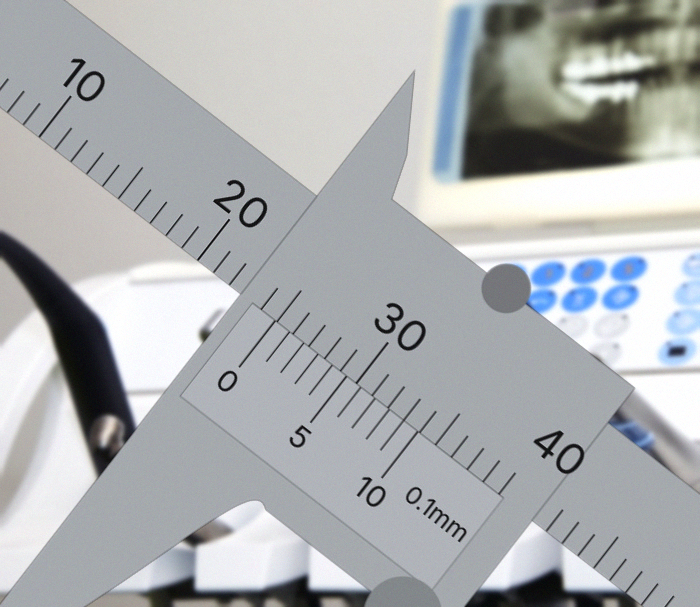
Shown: 24.9 mm
